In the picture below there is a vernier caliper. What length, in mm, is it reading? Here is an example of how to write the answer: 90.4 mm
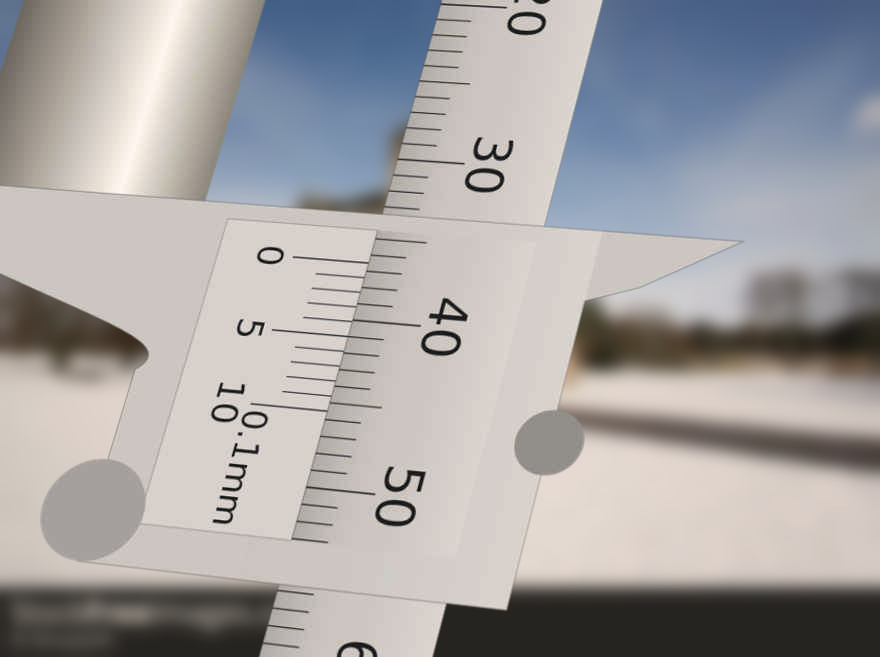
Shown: 36.5 mm
